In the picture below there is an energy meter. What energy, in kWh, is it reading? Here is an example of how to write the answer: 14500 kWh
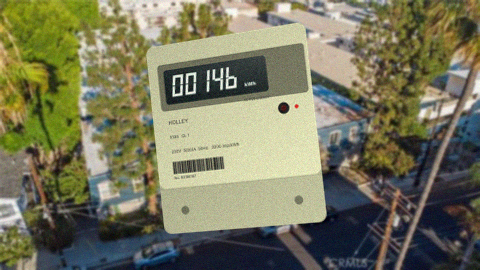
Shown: 146 kWh
